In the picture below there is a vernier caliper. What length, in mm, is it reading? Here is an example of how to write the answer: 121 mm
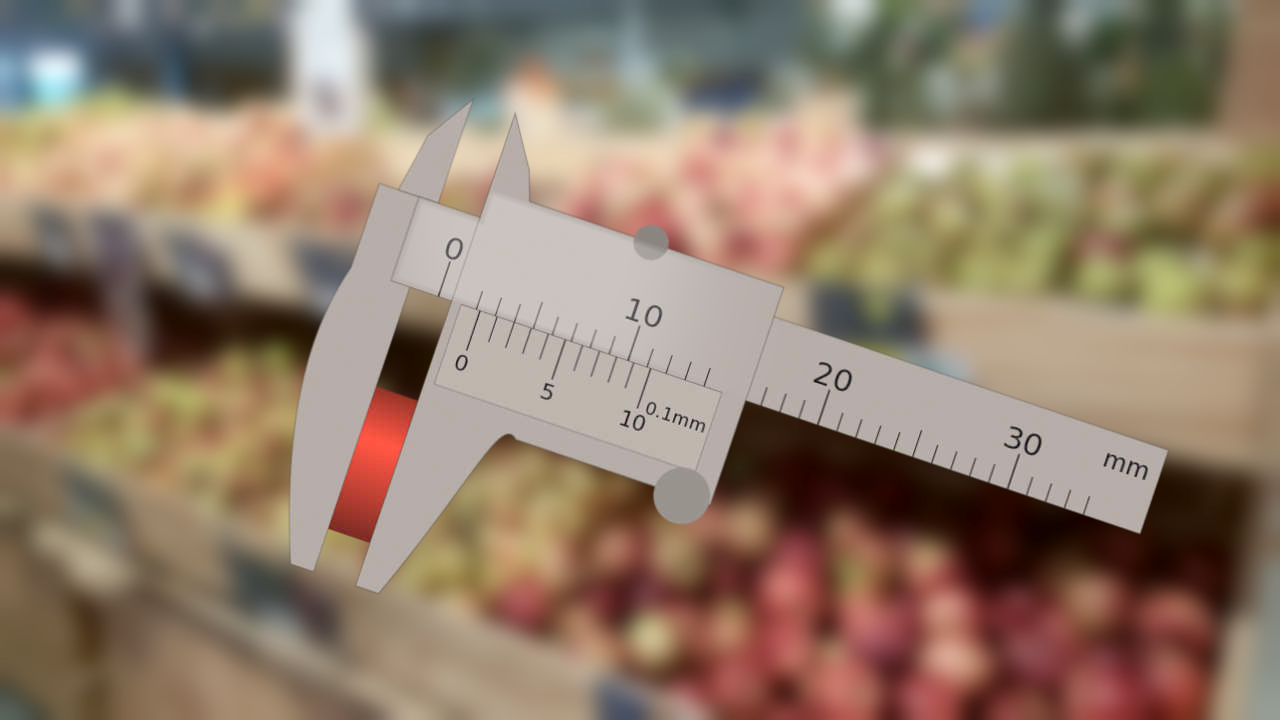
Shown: 2.2 mm
